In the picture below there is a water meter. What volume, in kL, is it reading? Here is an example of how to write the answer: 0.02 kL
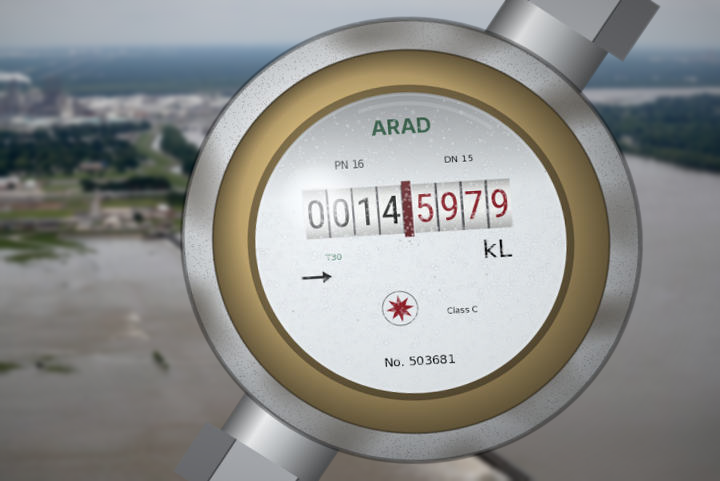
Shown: 14.5979 kL
